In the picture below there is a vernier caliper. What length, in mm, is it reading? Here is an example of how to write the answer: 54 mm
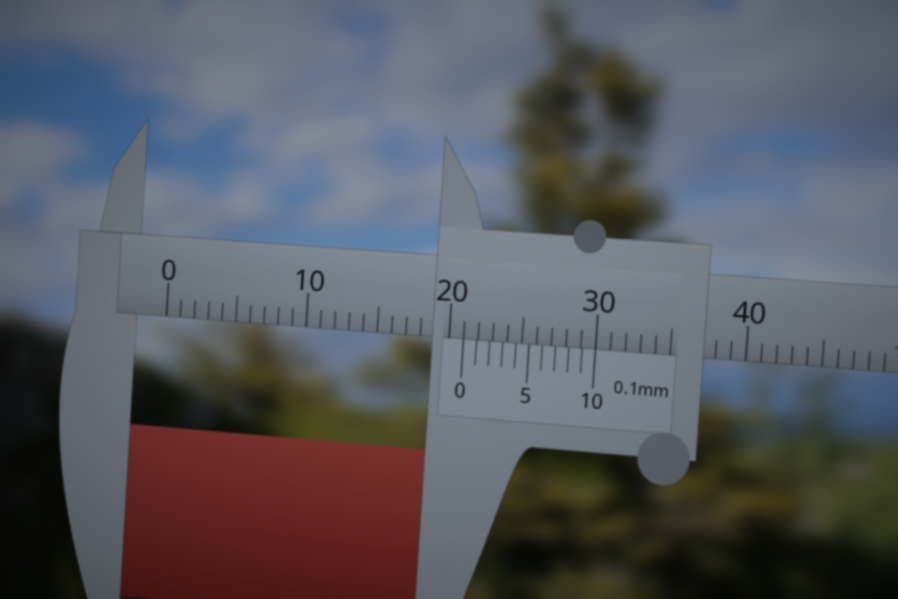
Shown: 21.0 mm
